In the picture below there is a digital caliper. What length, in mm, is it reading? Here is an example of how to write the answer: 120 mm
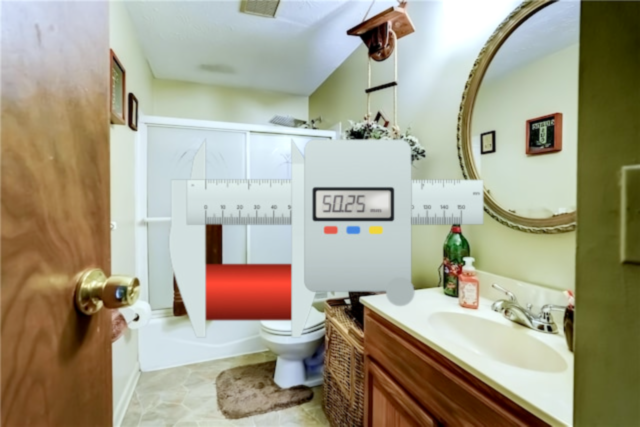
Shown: 50.25 mm
